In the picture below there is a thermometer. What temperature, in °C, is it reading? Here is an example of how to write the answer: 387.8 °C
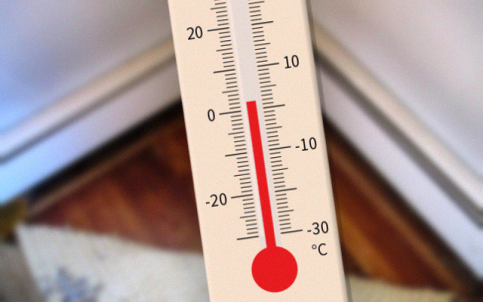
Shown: 2 °C
